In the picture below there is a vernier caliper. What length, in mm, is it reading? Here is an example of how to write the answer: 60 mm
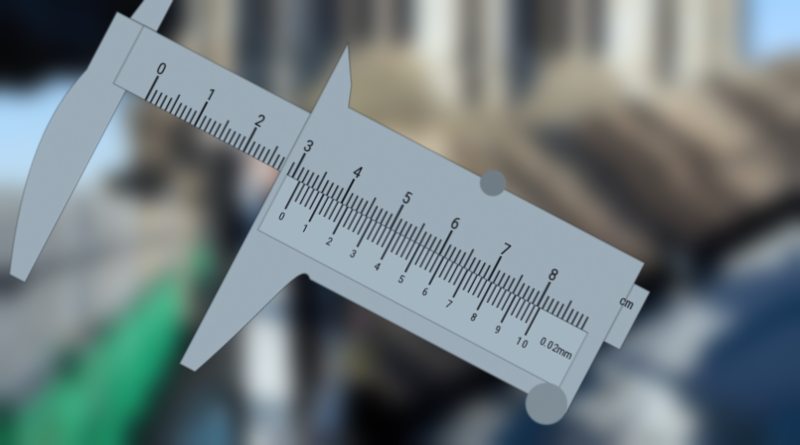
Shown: 31.5 mm
